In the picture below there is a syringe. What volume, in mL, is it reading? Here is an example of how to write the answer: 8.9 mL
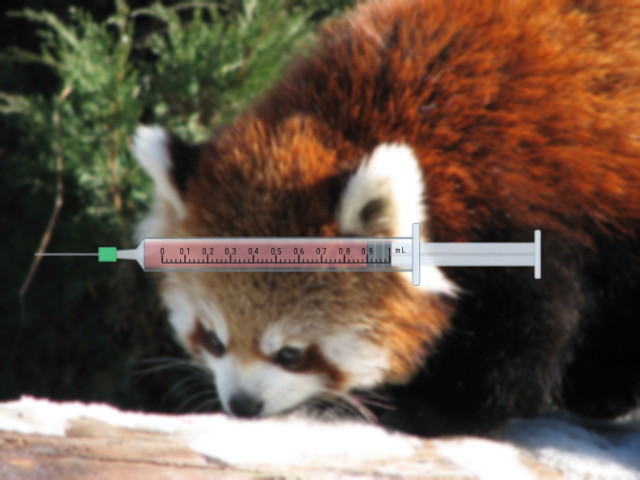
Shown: 0.9 mL
